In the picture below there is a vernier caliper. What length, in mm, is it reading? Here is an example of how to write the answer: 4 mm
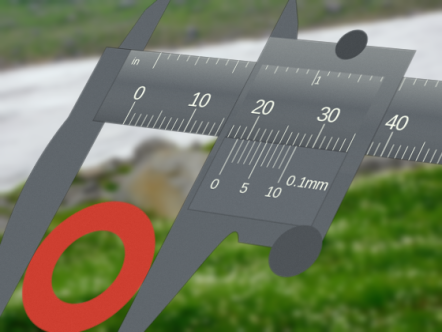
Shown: 18.6 mm
